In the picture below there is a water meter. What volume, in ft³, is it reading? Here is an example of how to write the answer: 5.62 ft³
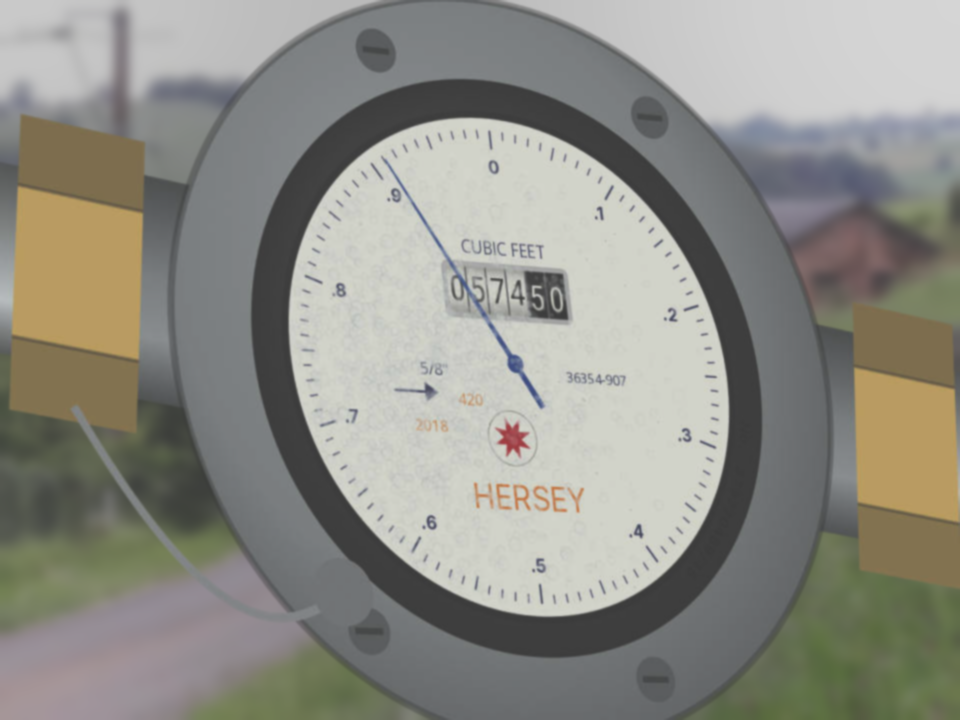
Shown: 57449.91 ft³
